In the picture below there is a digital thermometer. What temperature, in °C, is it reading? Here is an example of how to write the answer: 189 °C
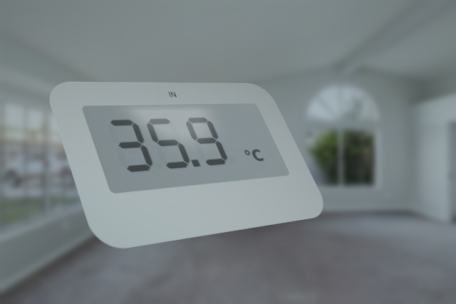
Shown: 35.9 °C
